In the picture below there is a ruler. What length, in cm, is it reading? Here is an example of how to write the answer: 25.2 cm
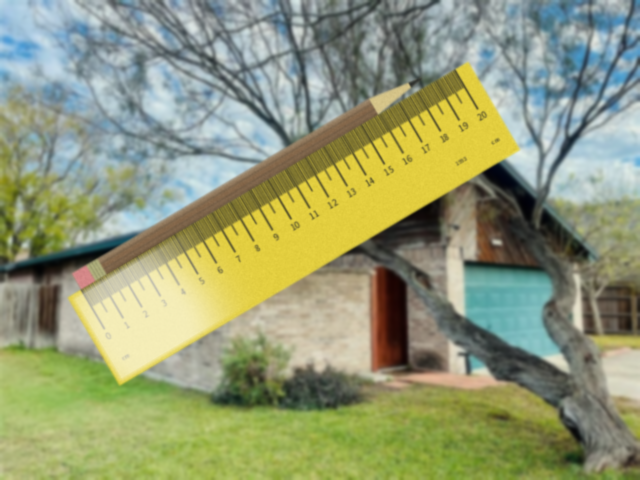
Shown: 18.5 cm
